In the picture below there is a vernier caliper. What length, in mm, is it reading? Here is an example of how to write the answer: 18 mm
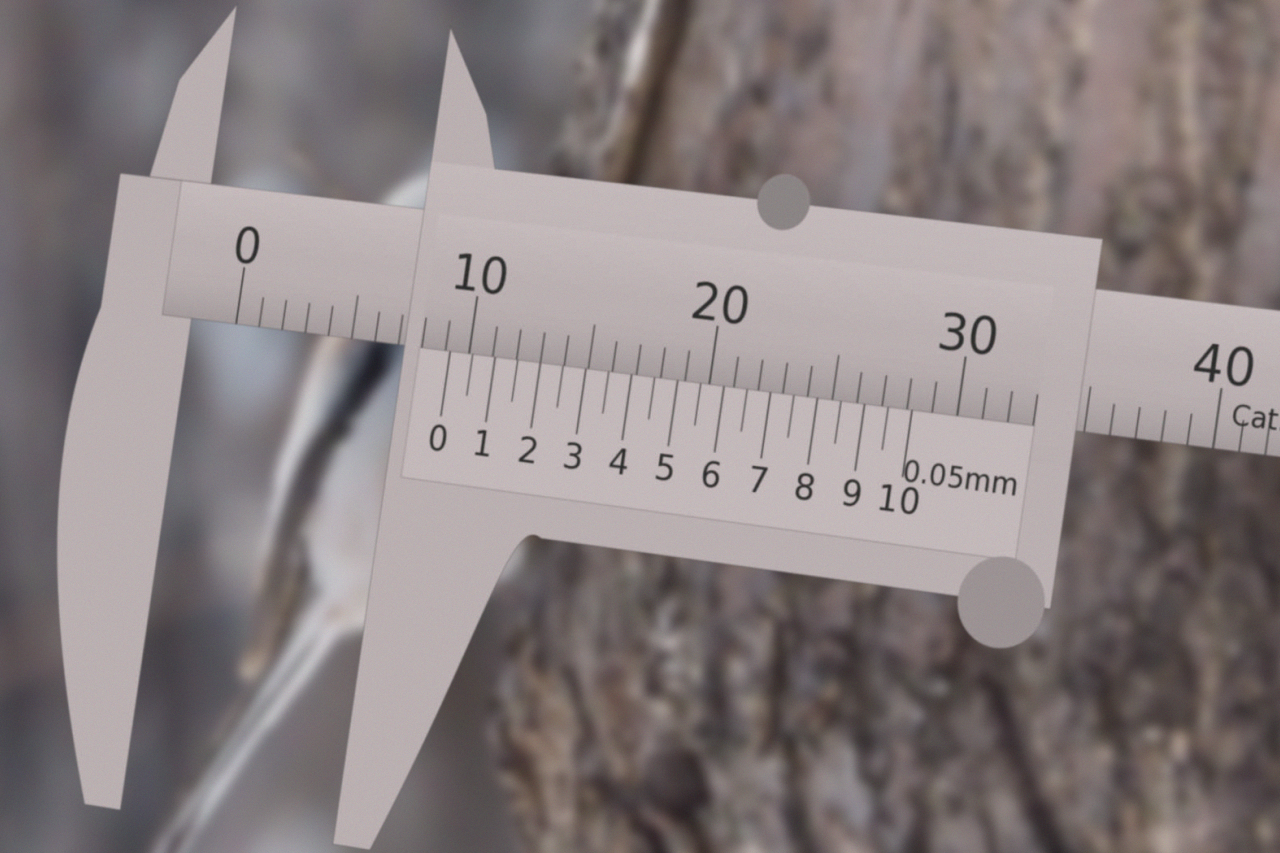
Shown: 9.2 mm
